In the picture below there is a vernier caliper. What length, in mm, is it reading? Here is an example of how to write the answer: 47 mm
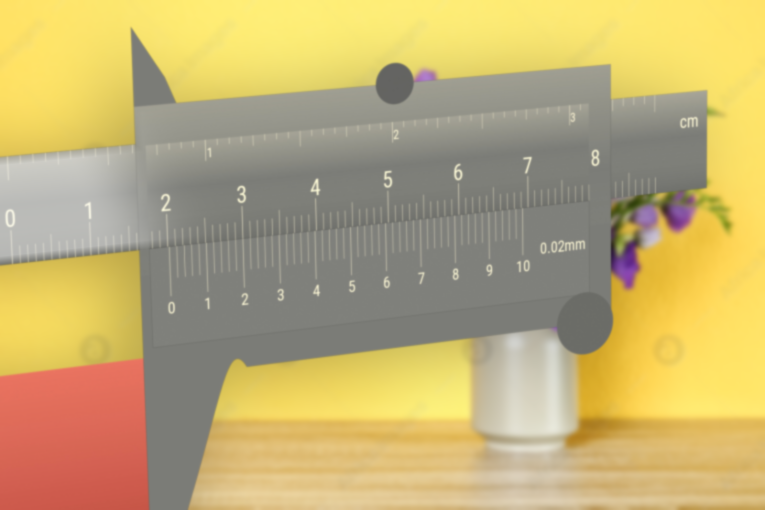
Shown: 20.2 mm
